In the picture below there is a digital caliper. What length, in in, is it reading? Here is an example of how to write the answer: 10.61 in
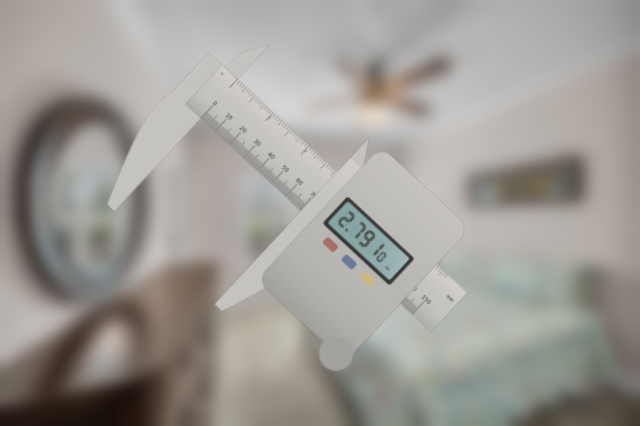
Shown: 2.7910 in
